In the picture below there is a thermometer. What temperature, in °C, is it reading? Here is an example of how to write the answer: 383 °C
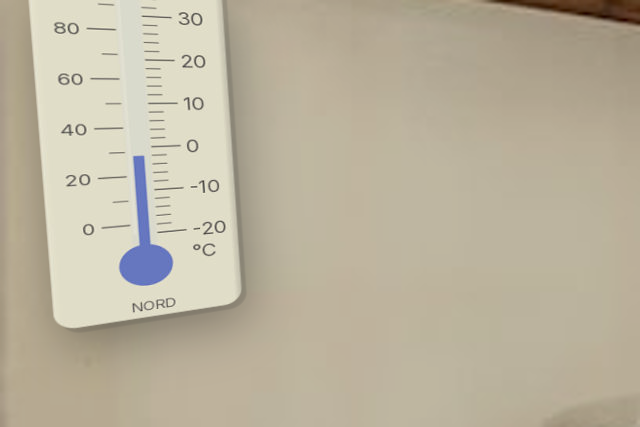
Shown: -2 °C
